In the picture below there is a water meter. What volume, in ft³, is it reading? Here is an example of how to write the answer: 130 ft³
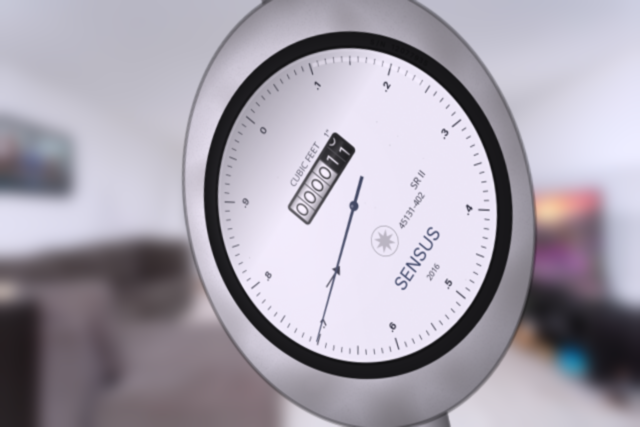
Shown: 10.70 ft³
